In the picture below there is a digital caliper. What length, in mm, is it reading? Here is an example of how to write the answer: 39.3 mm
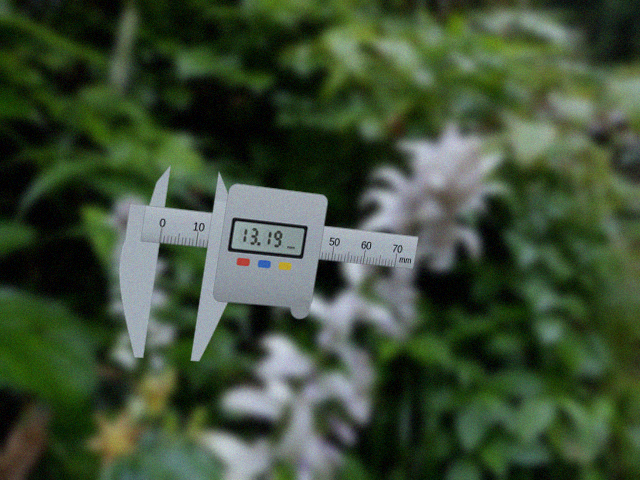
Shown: 13.19 mm
